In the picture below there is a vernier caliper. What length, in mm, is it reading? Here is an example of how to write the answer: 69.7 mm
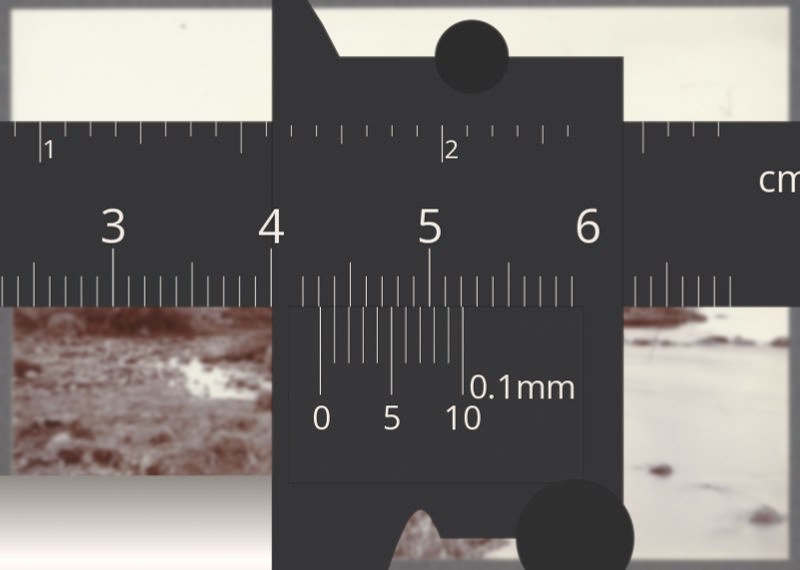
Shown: 43.1 mm
